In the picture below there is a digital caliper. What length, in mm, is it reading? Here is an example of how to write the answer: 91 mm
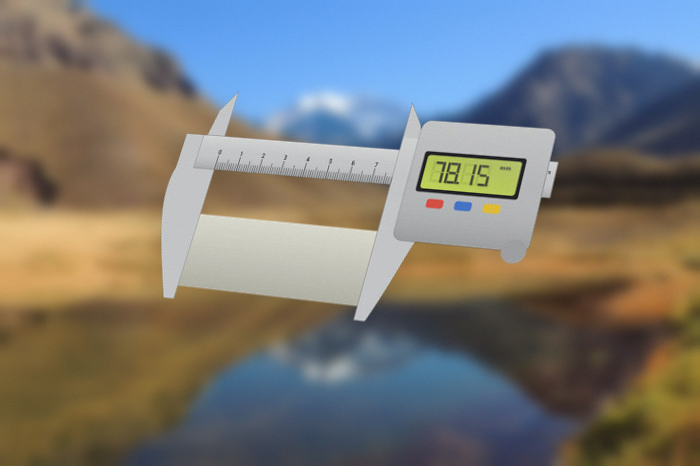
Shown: 78.15 mm
